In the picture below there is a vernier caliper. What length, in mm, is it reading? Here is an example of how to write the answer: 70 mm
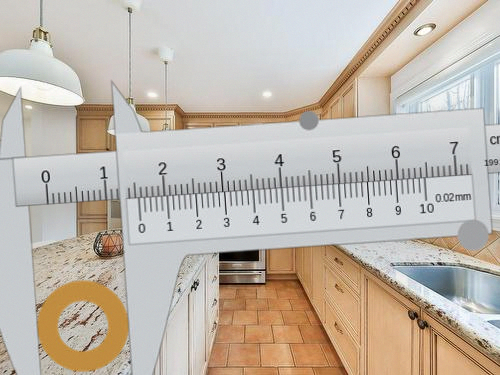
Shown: 15.6 mm
